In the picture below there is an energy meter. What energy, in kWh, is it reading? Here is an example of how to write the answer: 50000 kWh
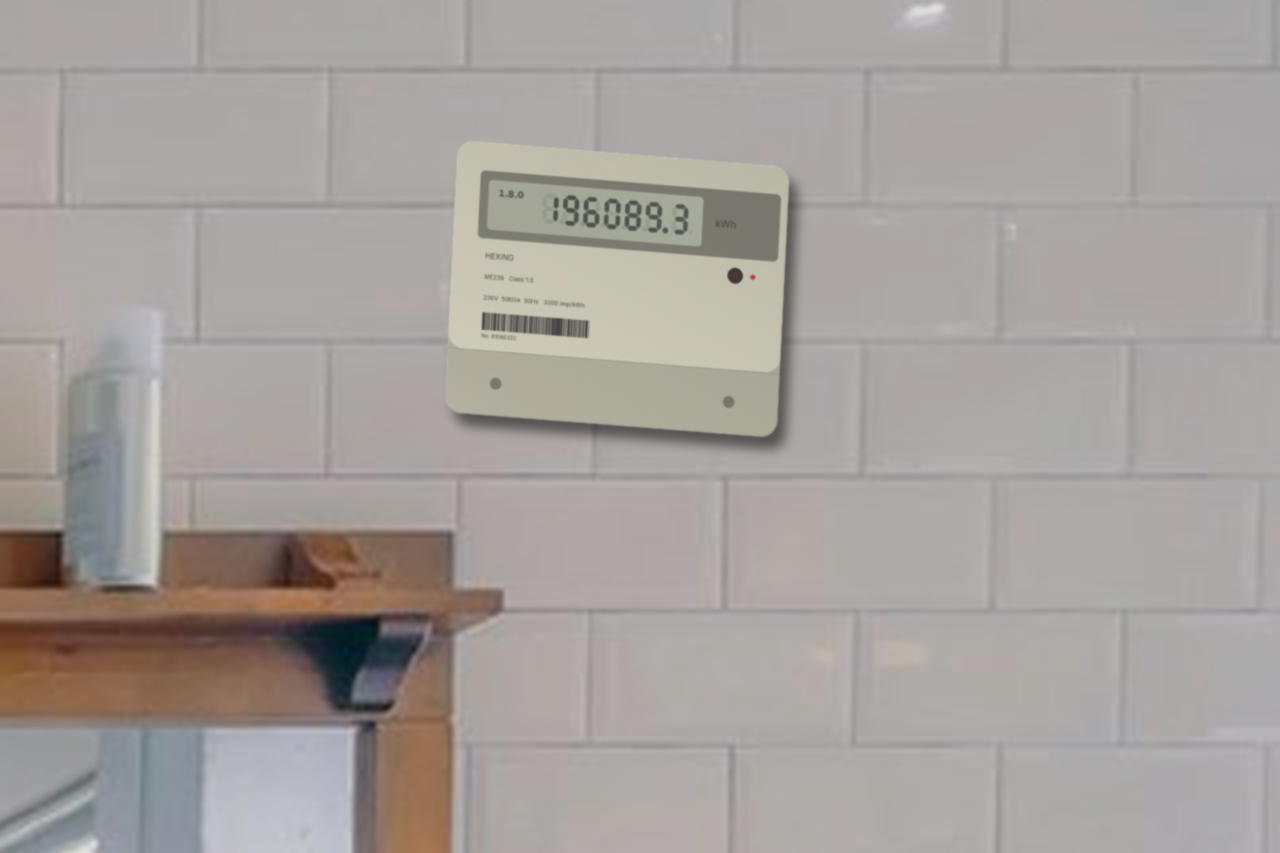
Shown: 196089.3 kWh
